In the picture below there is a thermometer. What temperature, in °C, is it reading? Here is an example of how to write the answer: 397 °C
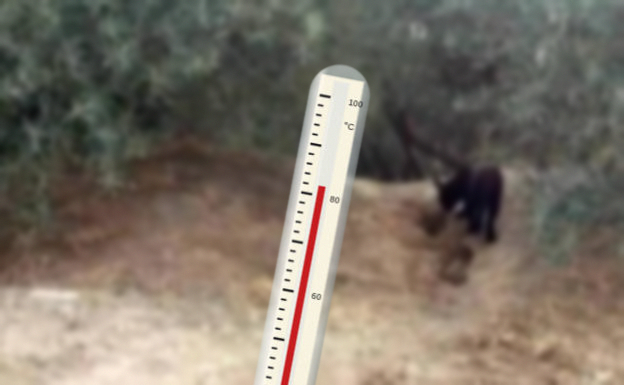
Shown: 82 °C
